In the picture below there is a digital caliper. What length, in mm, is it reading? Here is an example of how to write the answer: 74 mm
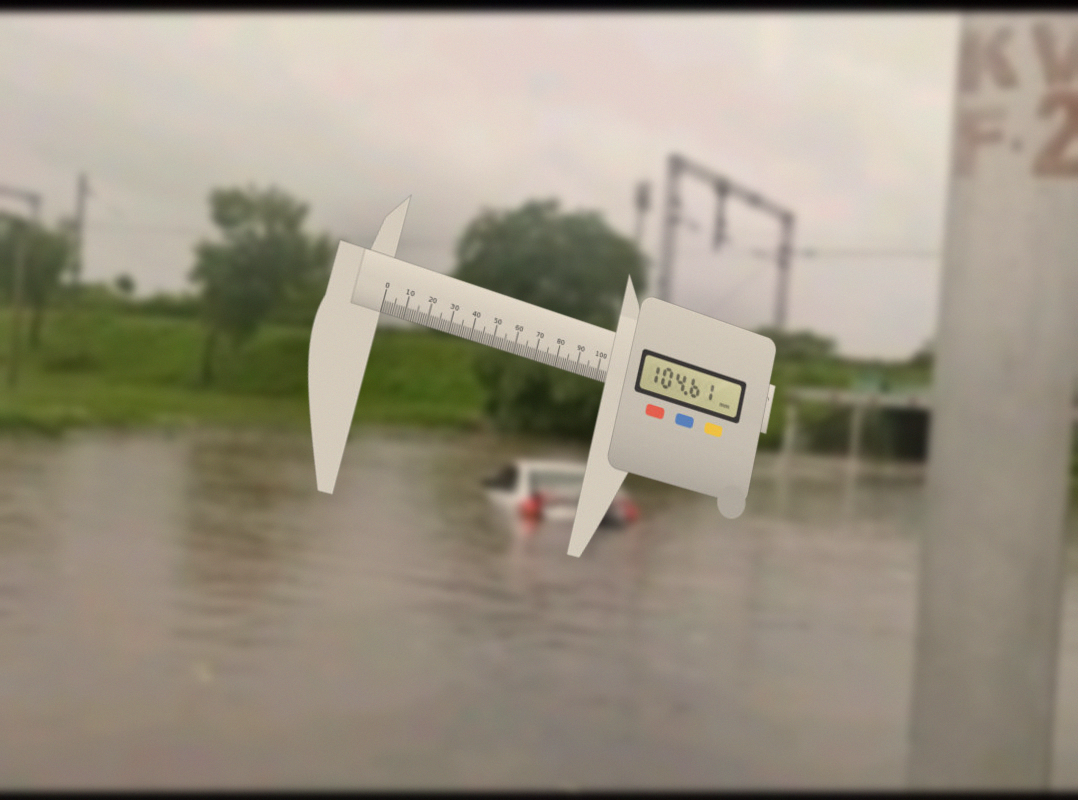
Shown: 104.61 mm
